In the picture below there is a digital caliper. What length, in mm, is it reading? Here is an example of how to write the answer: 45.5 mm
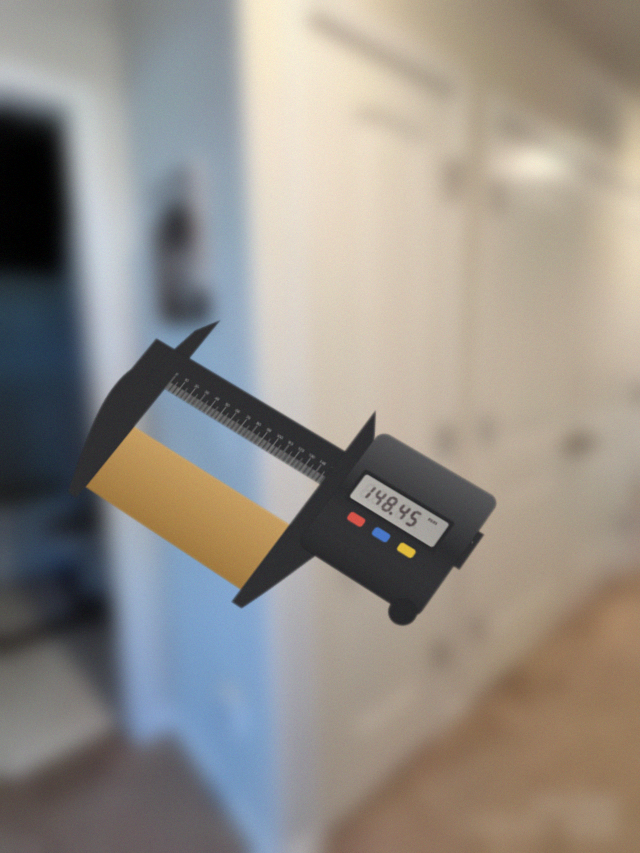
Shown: 148.45 mm
